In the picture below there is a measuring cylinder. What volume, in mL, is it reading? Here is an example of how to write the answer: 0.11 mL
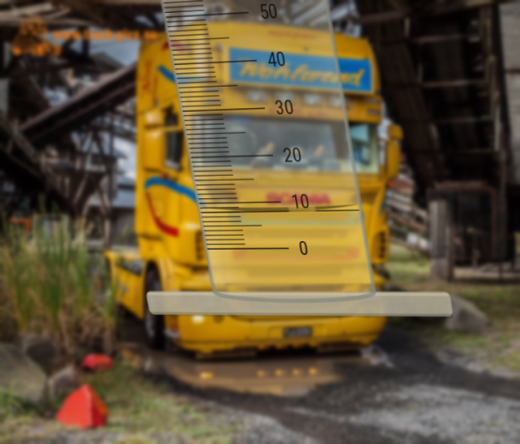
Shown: 8 mL
